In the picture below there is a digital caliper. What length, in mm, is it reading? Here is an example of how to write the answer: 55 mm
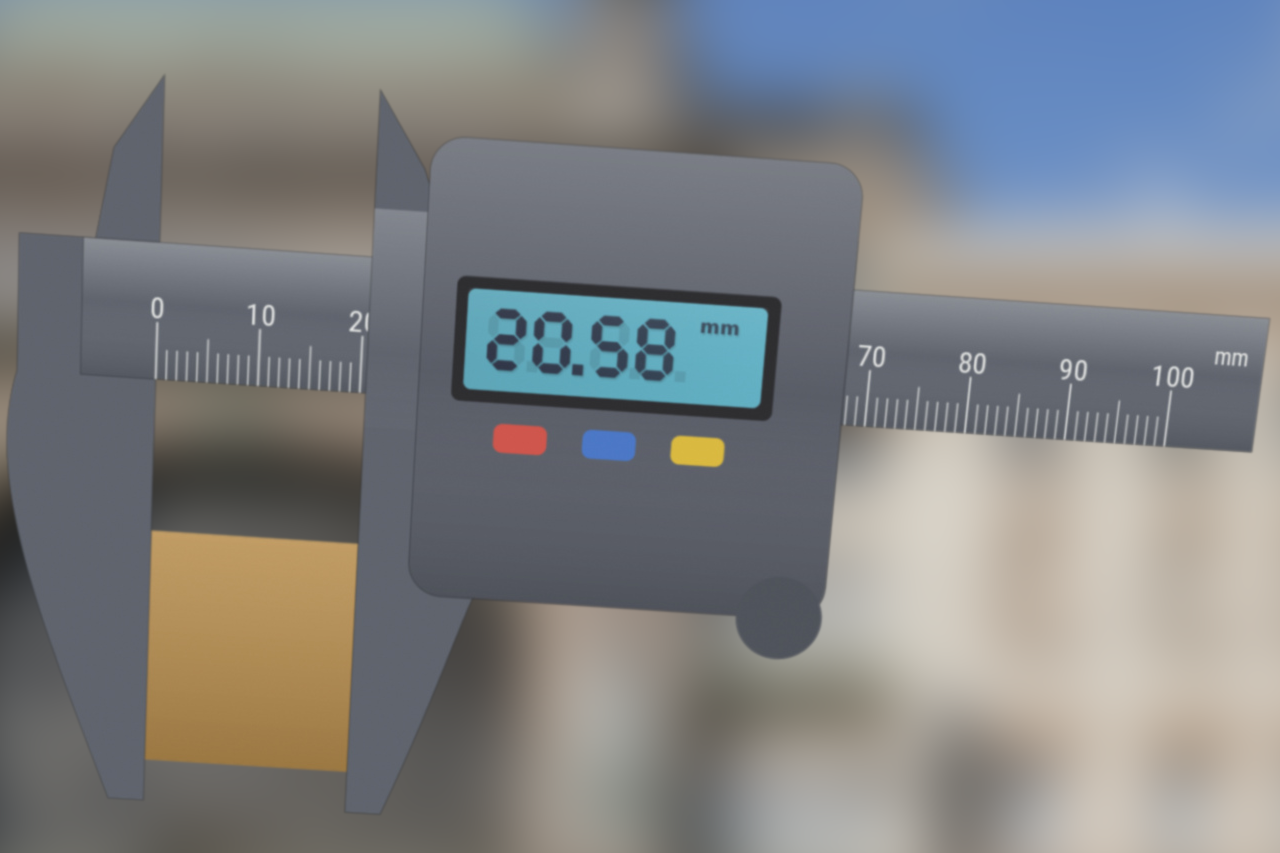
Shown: 20.58 mm
